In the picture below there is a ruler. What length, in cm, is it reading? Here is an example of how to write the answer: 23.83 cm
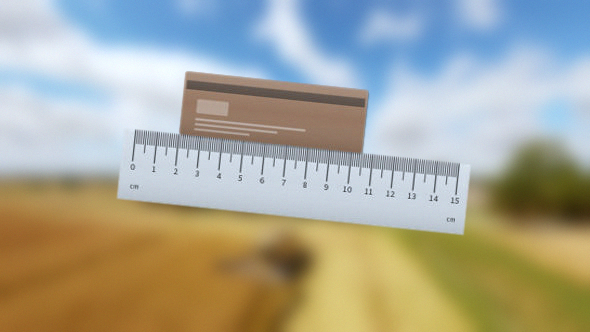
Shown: 8.5 cm
